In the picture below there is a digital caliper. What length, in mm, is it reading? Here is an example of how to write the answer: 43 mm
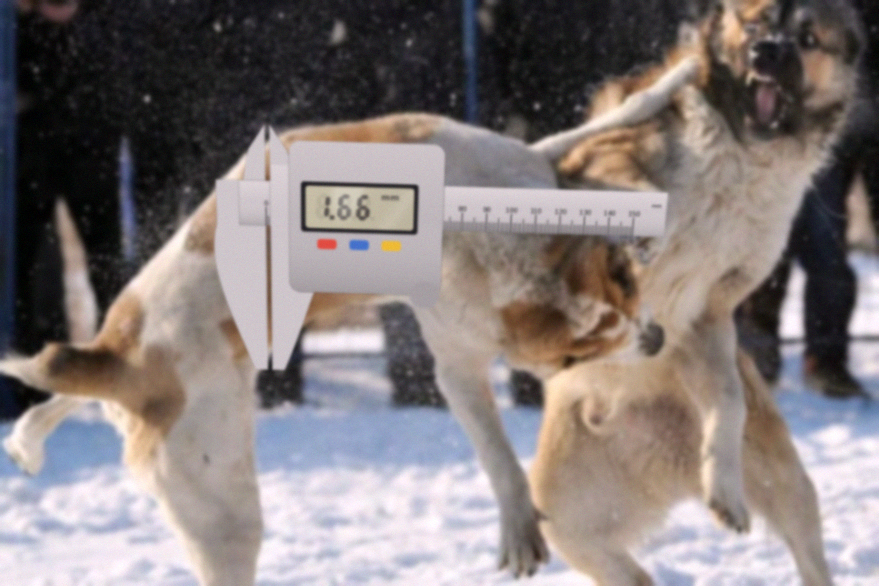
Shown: 1.66 mm
